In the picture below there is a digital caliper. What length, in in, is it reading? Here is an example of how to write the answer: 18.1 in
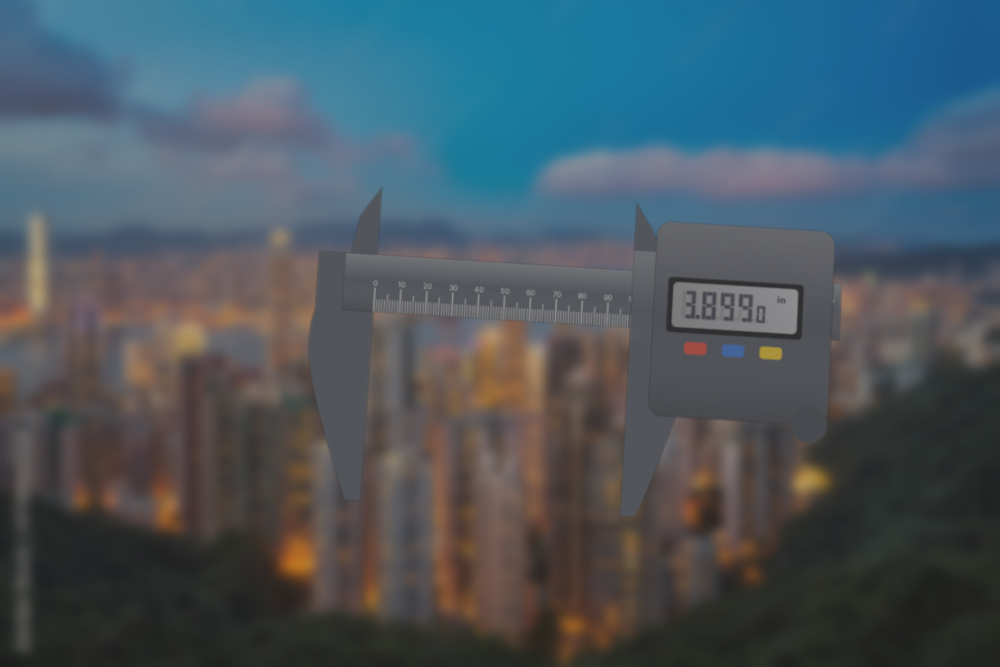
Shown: 3.8990 in
